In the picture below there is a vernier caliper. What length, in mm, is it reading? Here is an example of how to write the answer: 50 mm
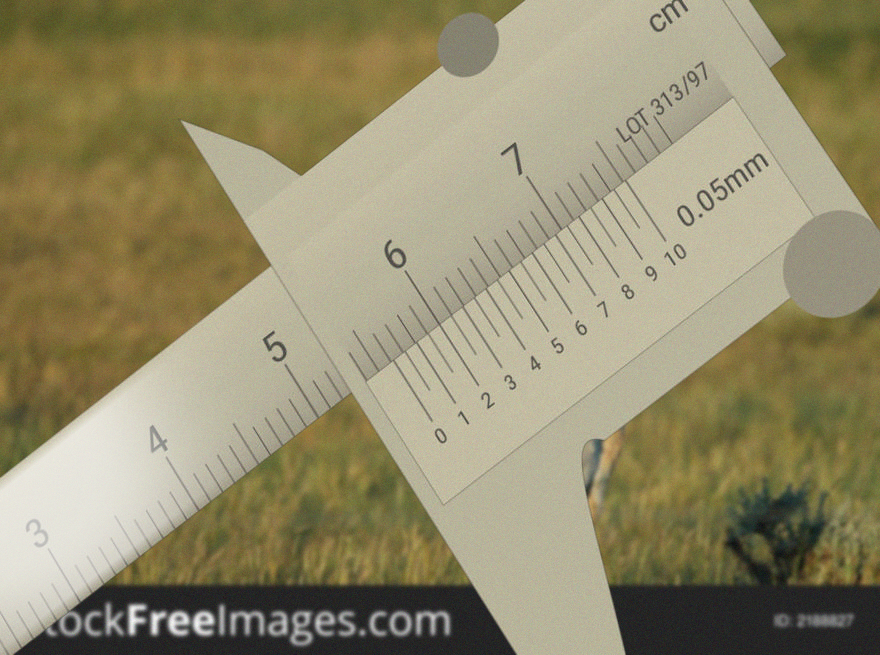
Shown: 56.2 mm
